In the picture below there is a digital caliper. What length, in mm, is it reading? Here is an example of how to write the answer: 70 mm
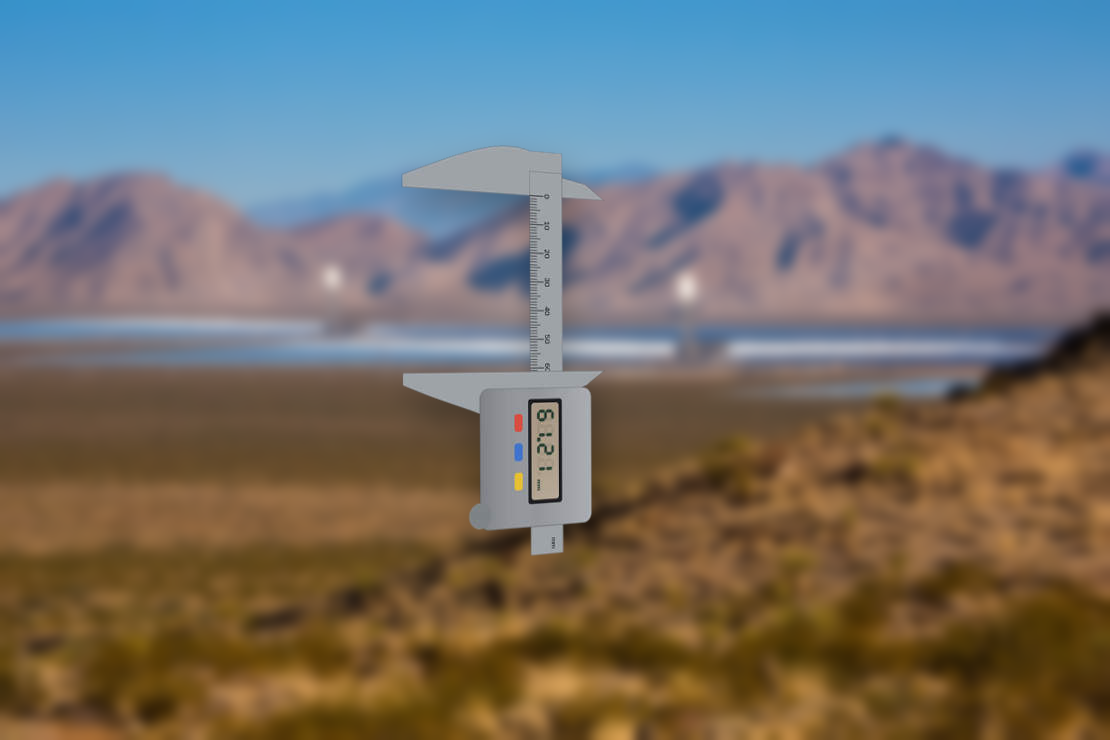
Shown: 61.21 mm
